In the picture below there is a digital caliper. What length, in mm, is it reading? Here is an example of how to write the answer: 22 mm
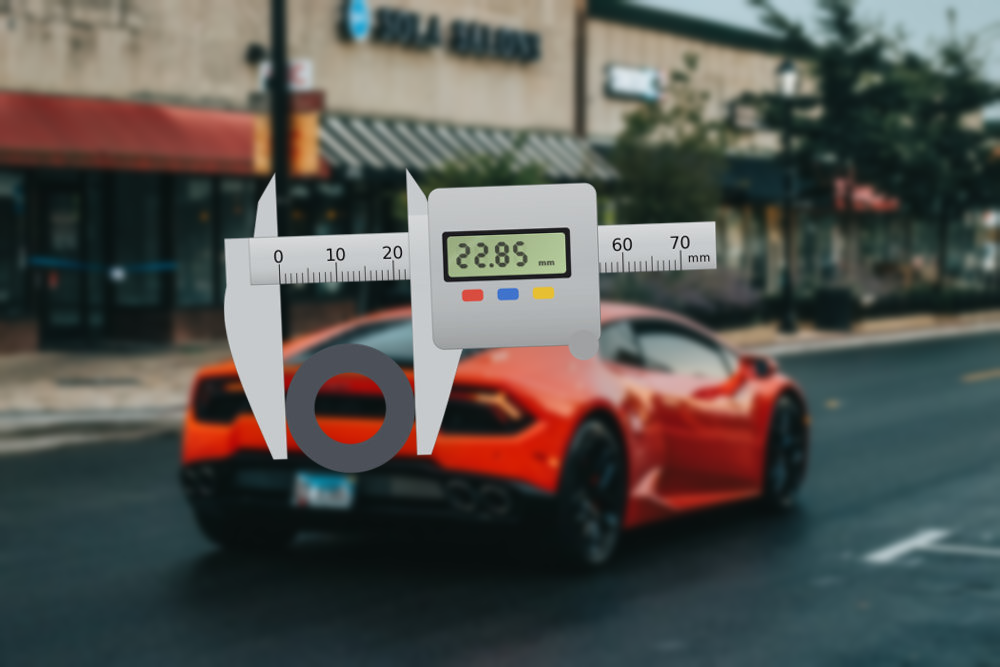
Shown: 22.85 mm
